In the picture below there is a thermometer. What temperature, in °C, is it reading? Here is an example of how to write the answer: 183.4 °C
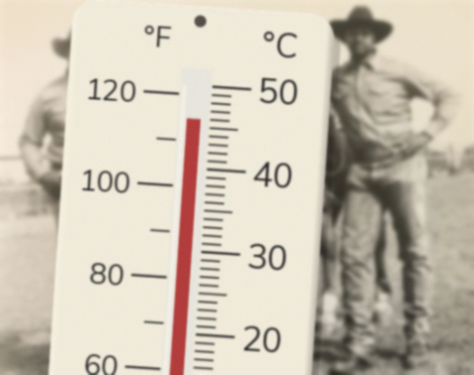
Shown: 46 °C
